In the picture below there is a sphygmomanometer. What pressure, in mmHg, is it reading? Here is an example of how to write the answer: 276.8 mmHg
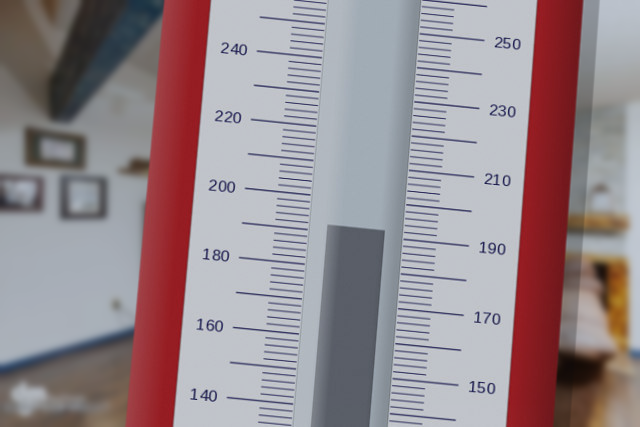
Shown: 192 mmHg
